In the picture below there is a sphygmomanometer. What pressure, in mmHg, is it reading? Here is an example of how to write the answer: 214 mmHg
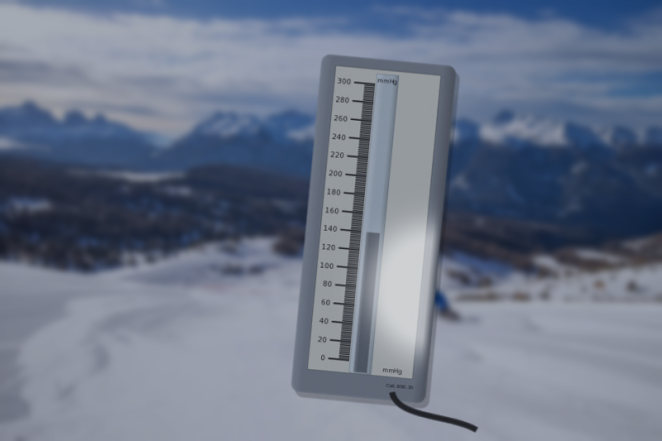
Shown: 140 mmHg
